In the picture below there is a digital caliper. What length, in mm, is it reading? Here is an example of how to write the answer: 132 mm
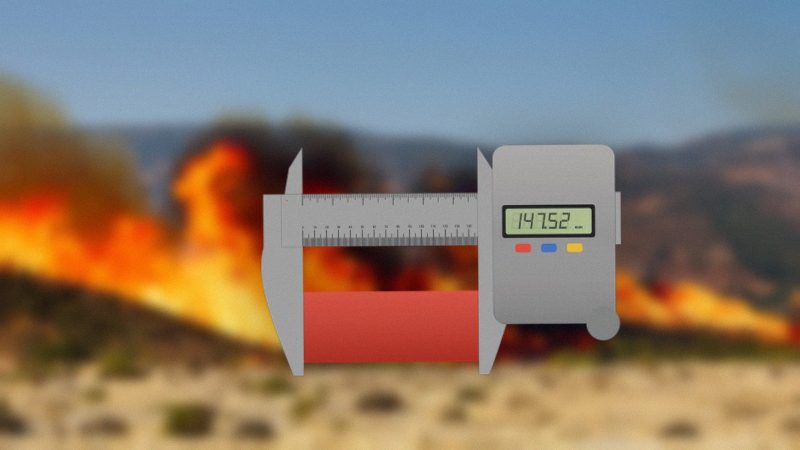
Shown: 147.52 mm
